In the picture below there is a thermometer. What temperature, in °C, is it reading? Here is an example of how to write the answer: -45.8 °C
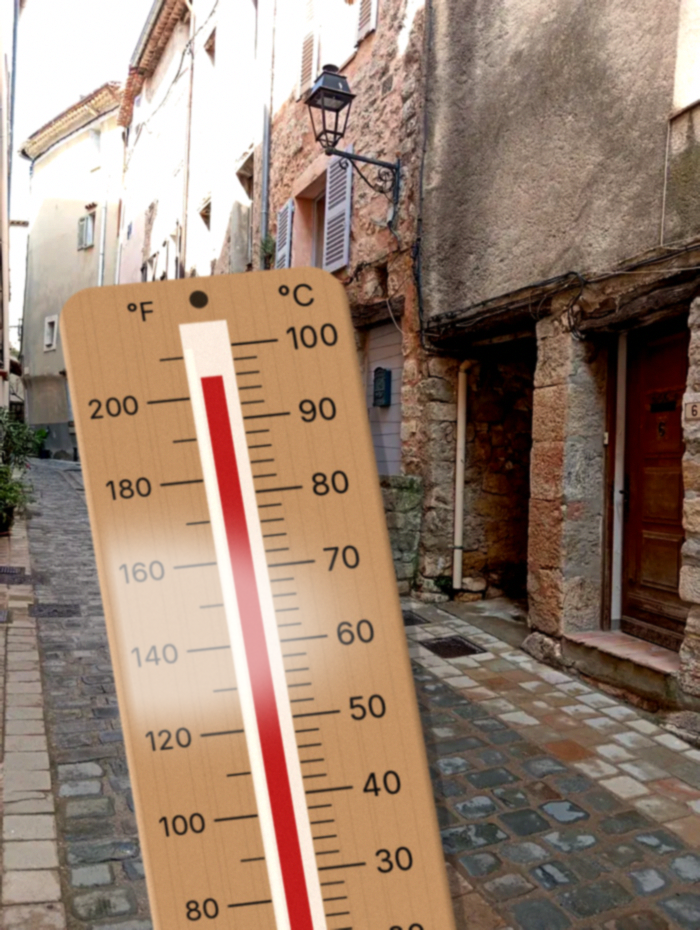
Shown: 96 °C
